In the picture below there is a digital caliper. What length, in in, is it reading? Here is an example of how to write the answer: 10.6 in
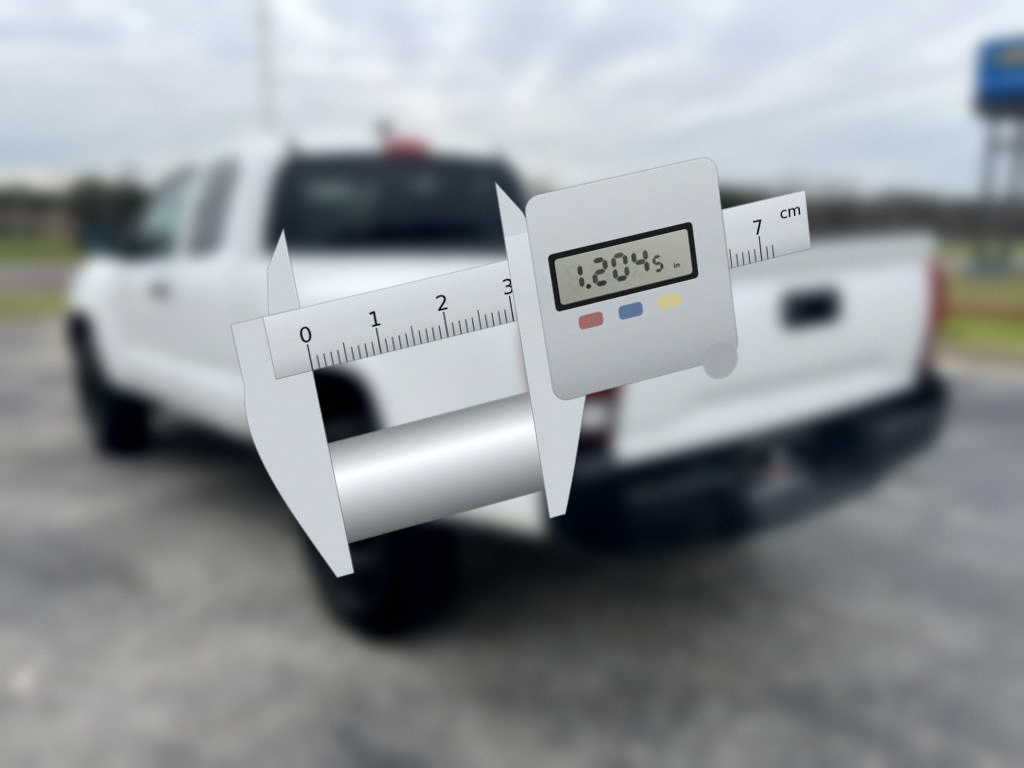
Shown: 1.2045 in
